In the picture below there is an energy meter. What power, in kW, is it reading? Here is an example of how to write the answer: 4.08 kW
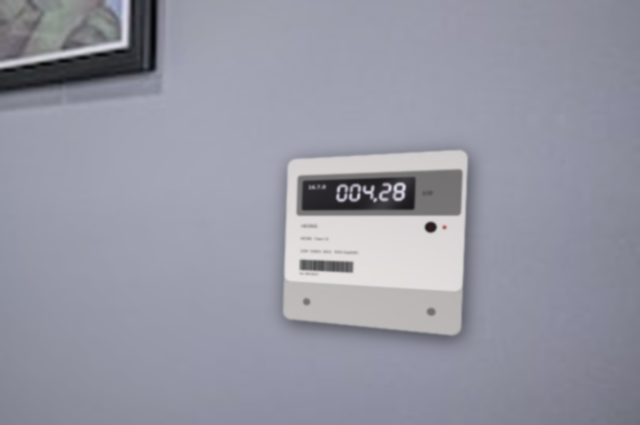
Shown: 4.28 kW
